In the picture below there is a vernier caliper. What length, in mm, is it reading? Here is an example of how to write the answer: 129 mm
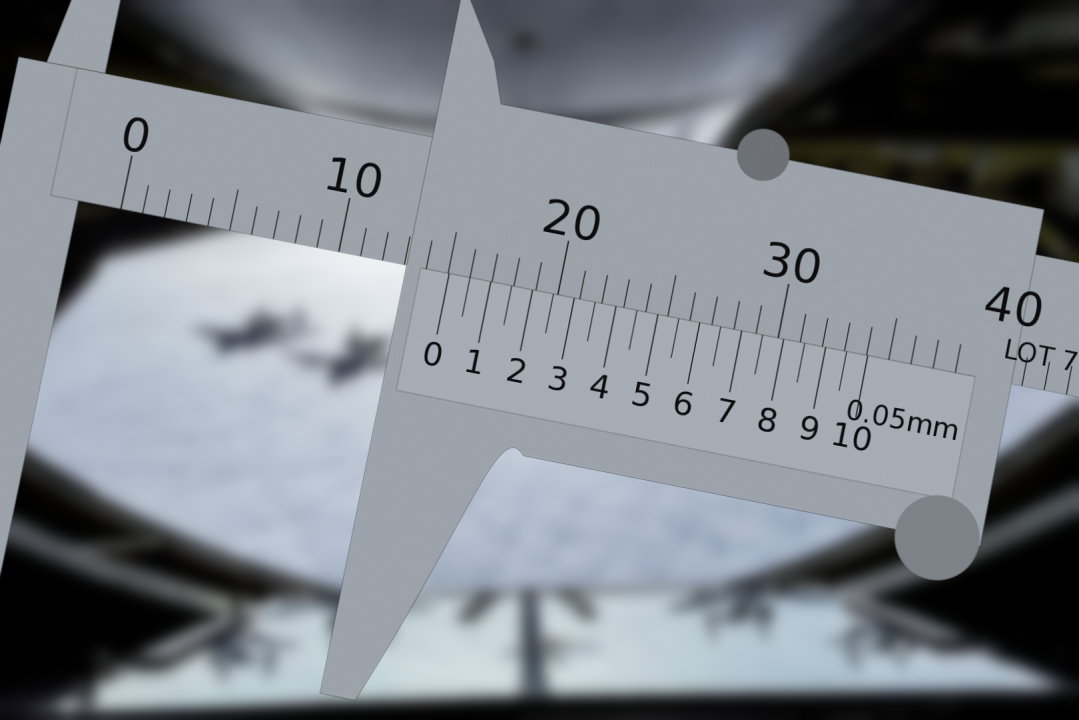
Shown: 15.05 mm
